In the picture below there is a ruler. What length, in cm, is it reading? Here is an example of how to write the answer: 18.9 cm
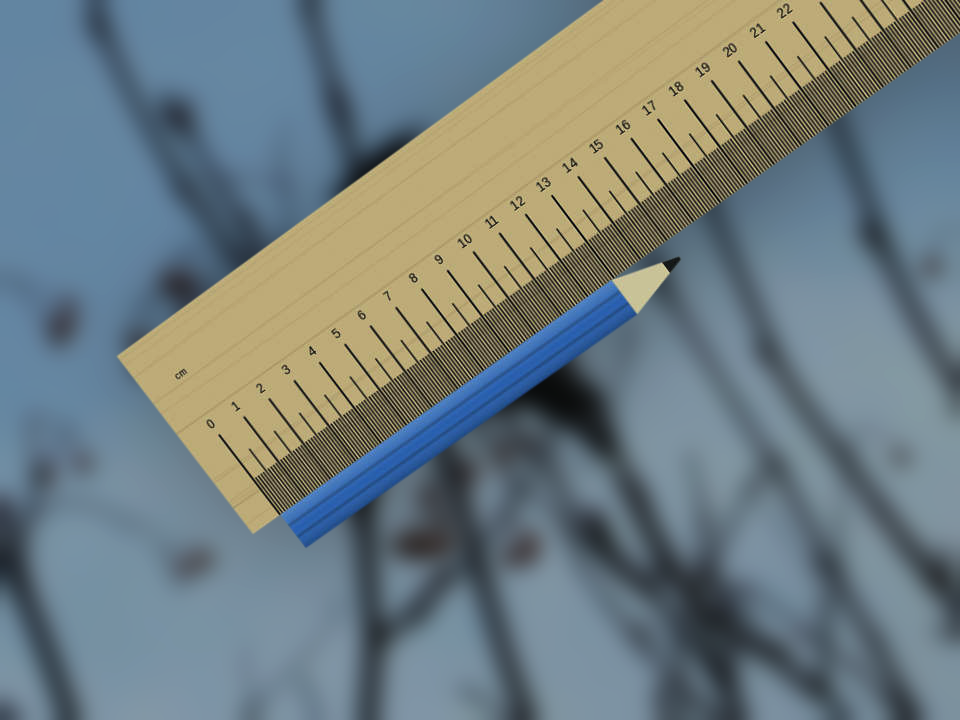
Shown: 15 cm
